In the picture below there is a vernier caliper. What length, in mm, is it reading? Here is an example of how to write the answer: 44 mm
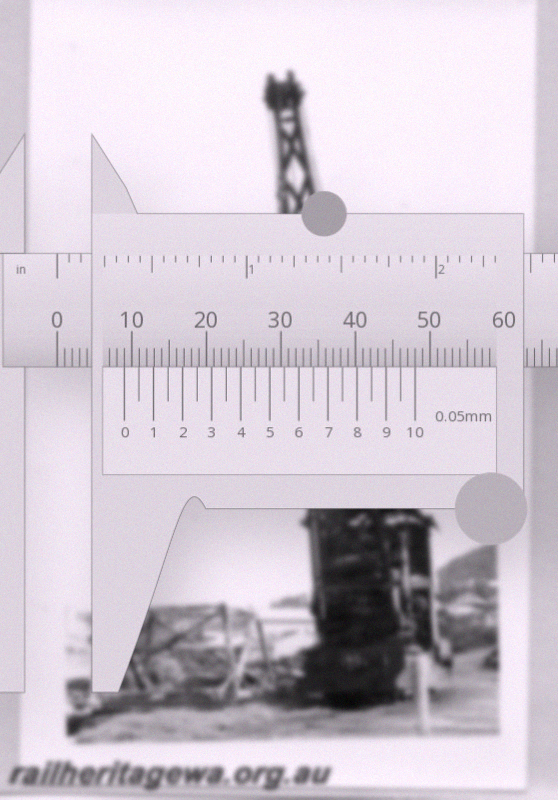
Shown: 9.0 mm
